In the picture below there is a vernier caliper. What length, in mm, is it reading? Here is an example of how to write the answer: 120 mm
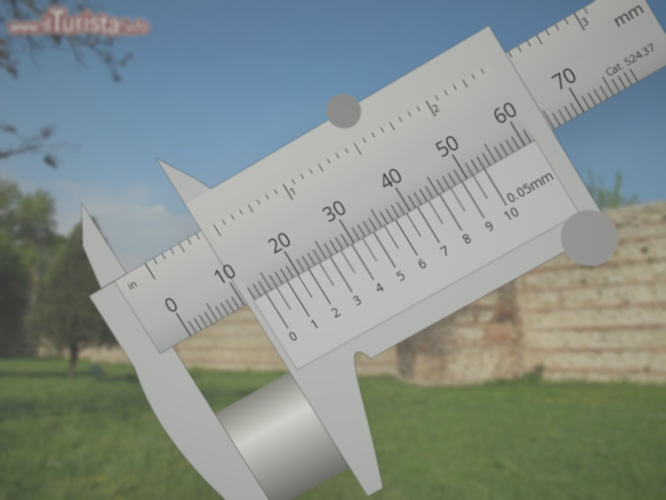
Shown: 14.0 mm
